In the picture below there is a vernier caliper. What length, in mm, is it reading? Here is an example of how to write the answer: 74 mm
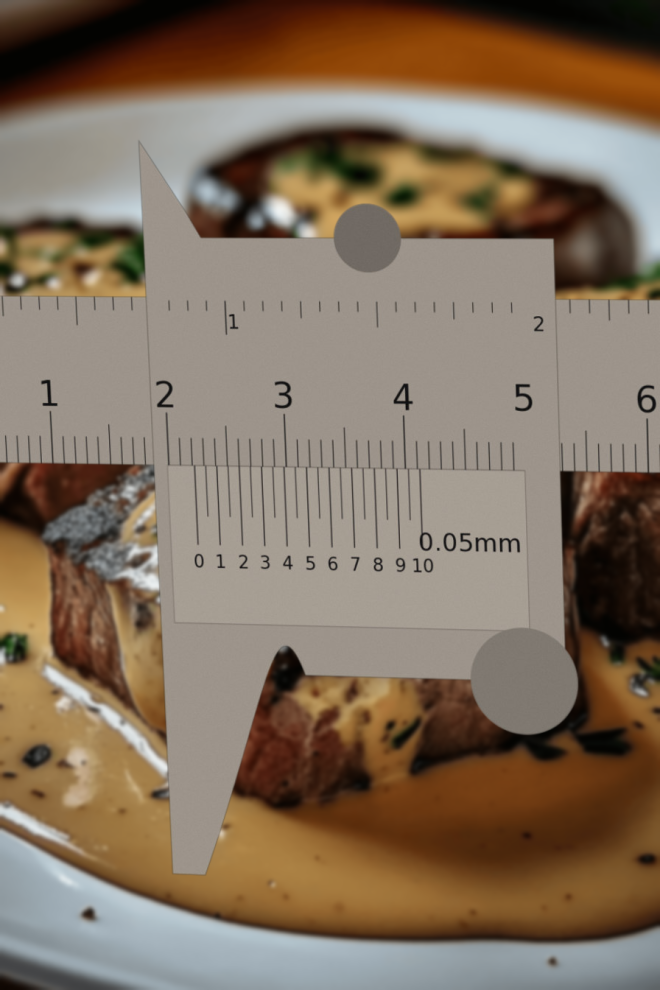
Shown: 22.2 mm
